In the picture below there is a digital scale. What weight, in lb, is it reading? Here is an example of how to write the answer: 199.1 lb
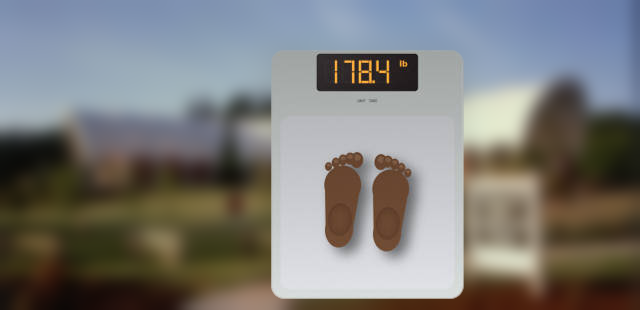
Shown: 178.4 lb
